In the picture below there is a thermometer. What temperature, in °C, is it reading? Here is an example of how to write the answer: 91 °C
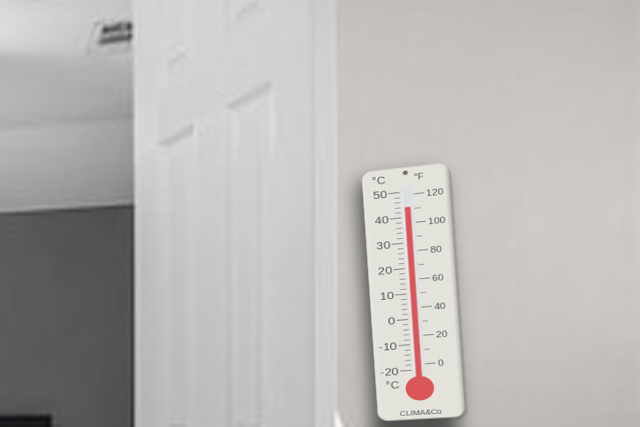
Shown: 44 °C
